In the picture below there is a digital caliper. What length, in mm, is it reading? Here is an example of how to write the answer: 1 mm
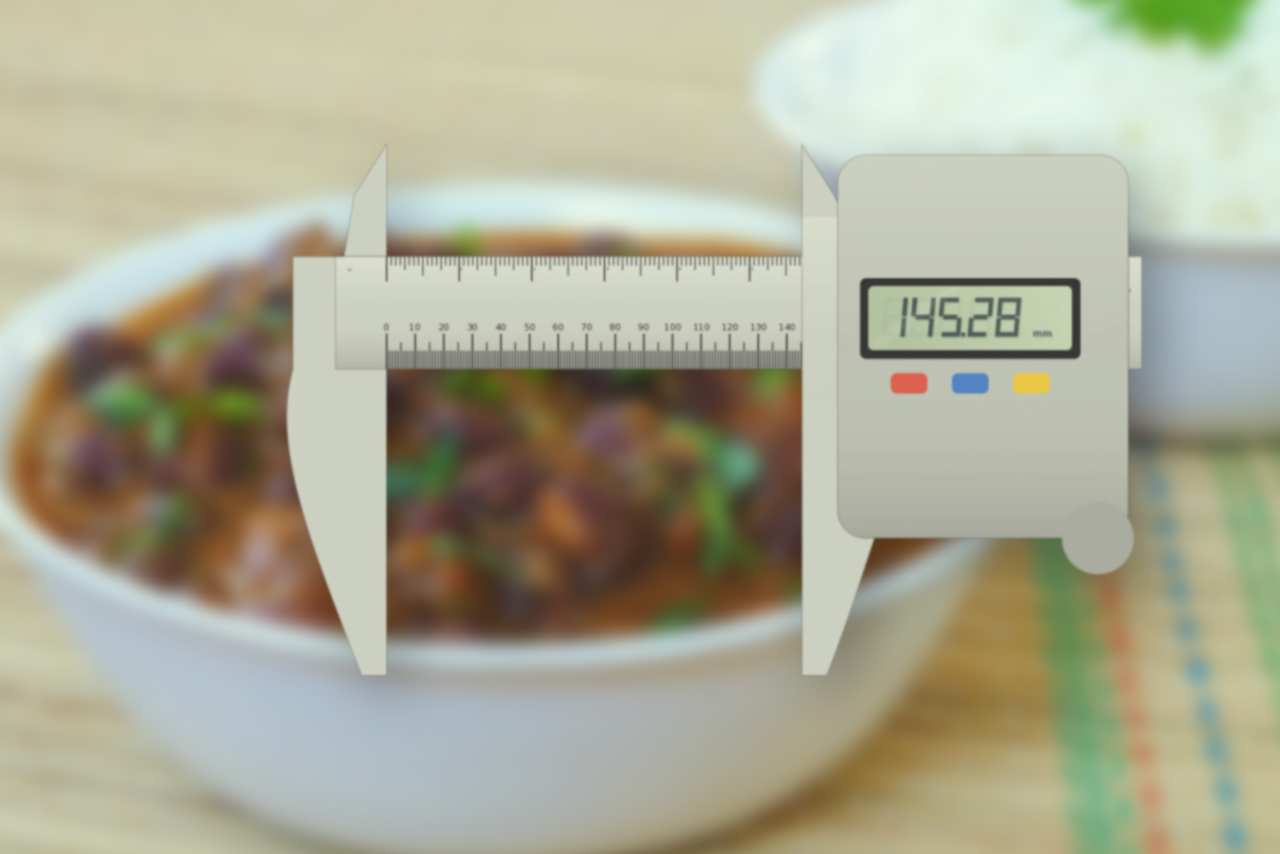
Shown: 145.28 mm
